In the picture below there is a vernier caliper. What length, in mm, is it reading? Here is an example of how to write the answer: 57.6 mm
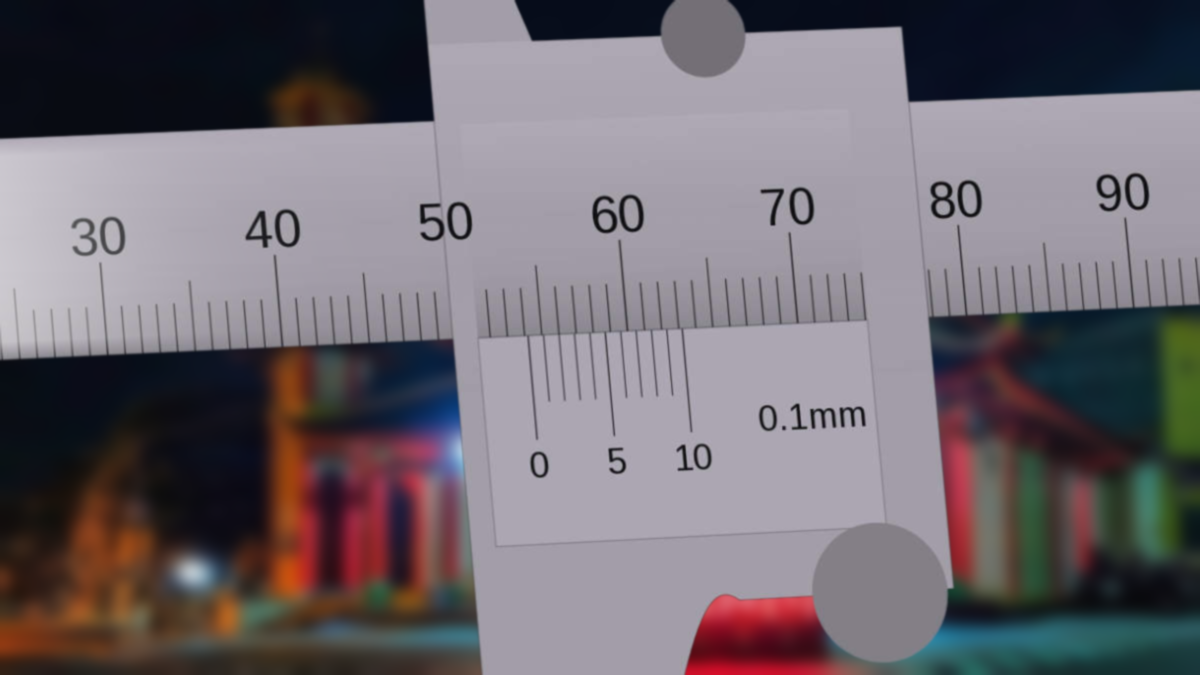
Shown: 54.2 mm
